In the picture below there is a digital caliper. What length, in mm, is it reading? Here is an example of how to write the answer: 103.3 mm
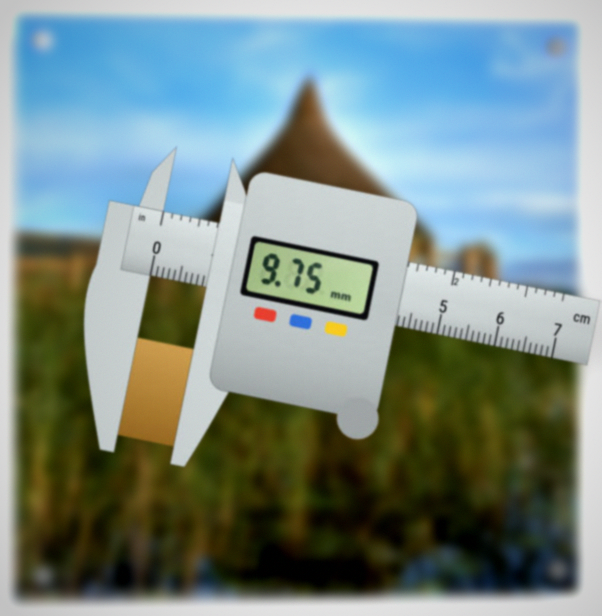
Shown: 9.75 mm
